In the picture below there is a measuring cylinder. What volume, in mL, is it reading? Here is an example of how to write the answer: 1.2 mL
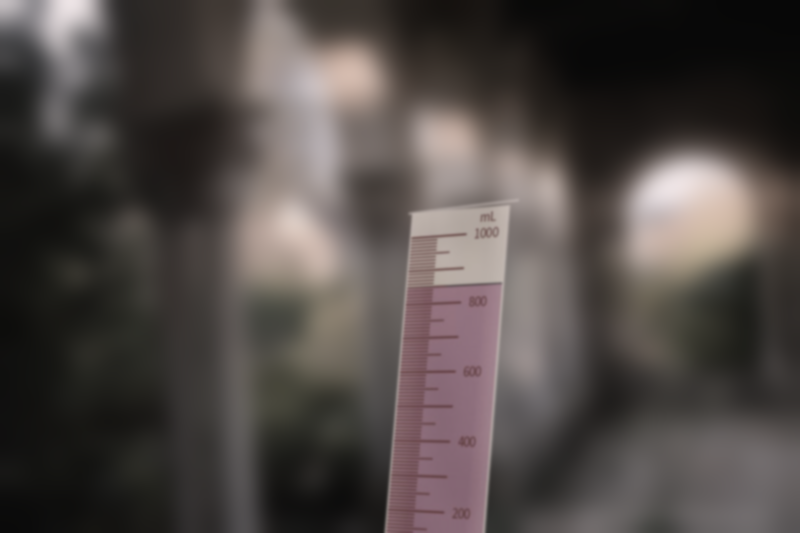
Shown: 850 mL
